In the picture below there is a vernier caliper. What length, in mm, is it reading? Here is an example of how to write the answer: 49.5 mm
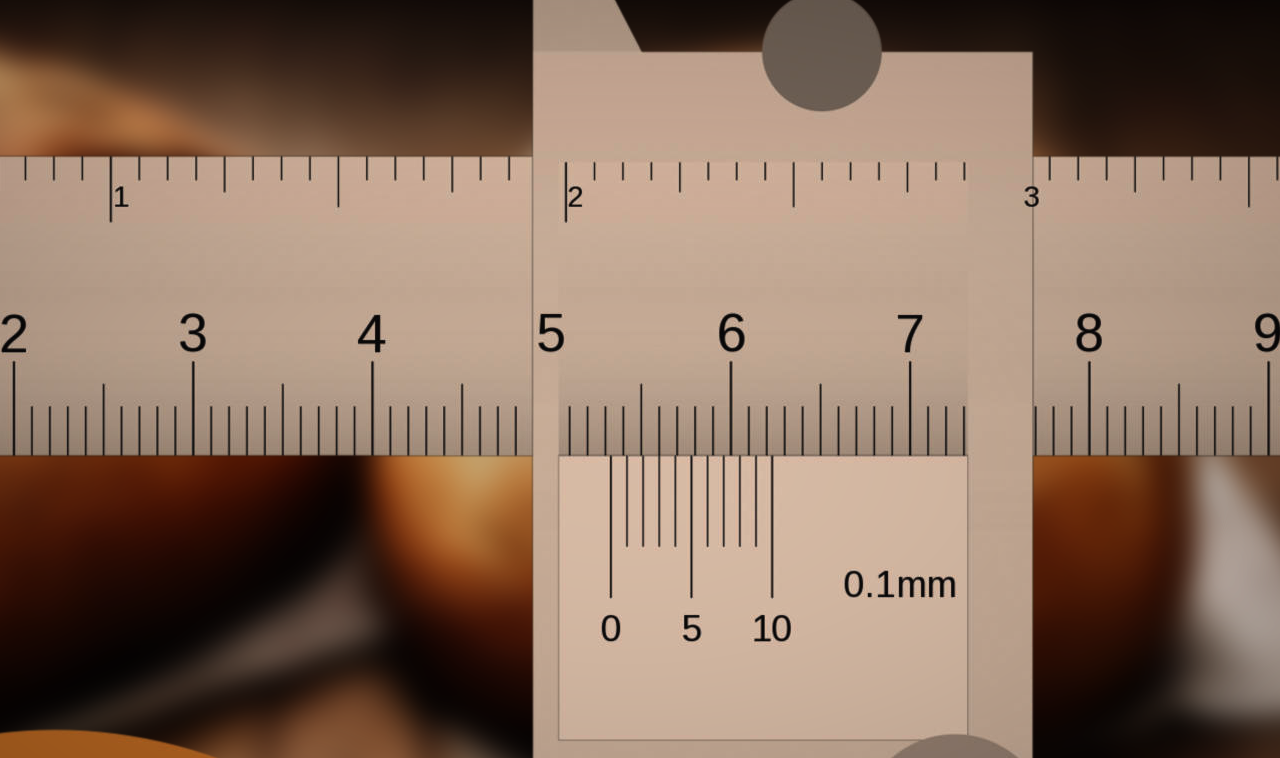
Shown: 53.3 mm
